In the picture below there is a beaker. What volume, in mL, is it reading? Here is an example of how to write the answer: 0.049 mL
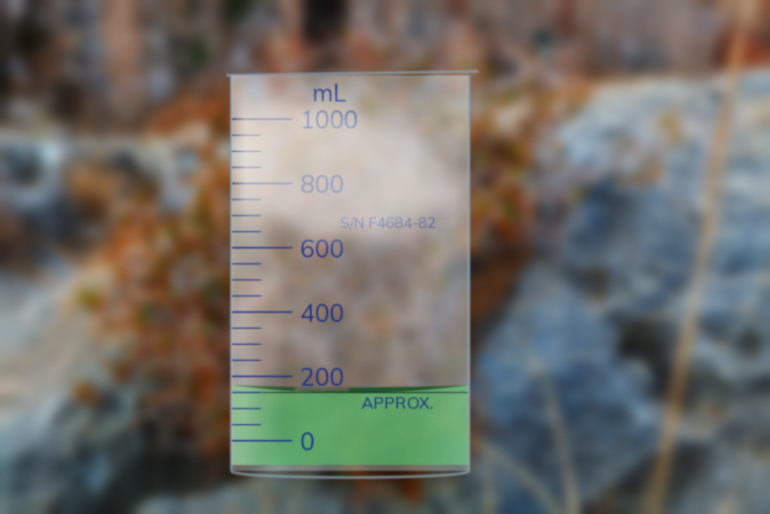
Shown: 150 mL
